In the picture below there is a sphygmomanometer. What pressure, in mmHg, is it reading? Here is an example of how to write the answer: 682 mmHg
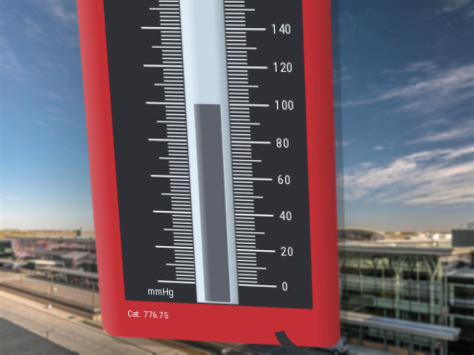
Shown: 100 mmHg
